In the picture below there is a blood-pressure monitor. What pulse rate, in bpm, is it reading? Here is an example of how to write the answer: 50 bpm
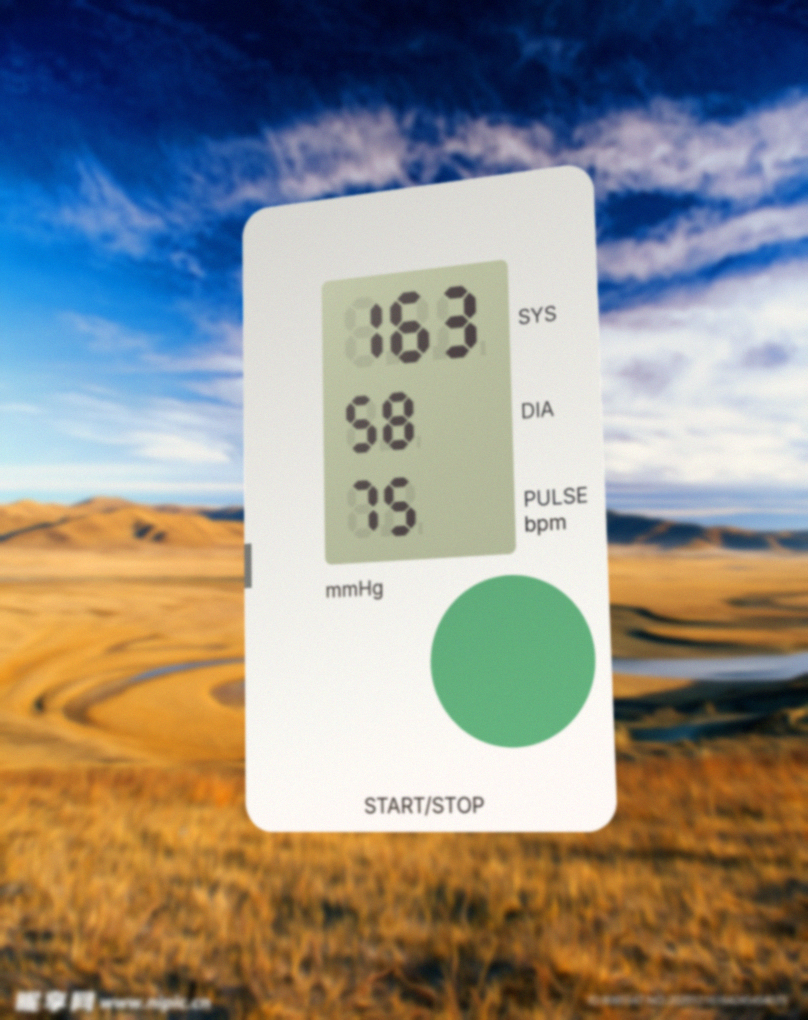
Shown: 75 bpm
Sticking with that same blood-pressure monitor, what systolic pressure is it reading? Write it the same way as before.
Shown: 163 mmHg
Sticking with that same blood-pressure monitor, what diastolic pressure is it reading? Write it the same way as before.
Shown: 58 mmHg
